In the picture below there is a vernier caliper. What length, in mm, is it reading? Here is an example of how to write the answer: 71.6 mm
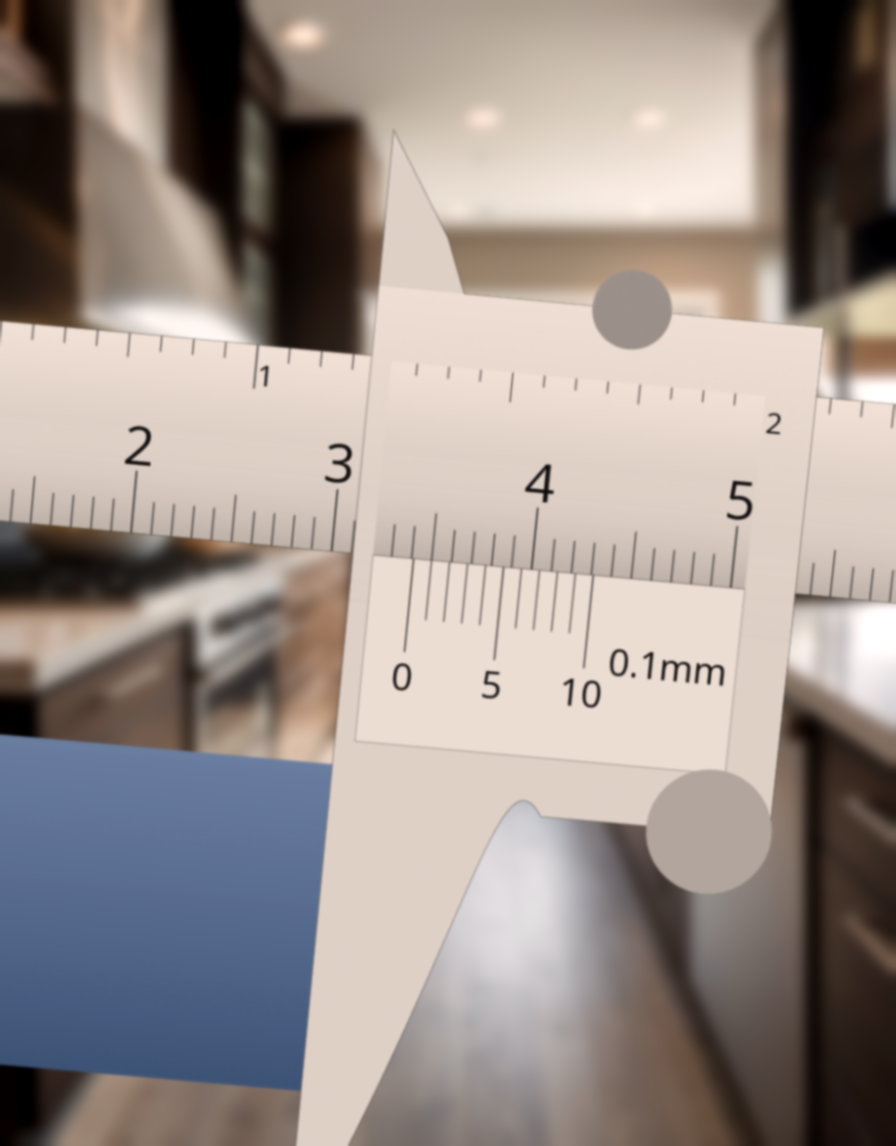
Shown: 34.1 mm
